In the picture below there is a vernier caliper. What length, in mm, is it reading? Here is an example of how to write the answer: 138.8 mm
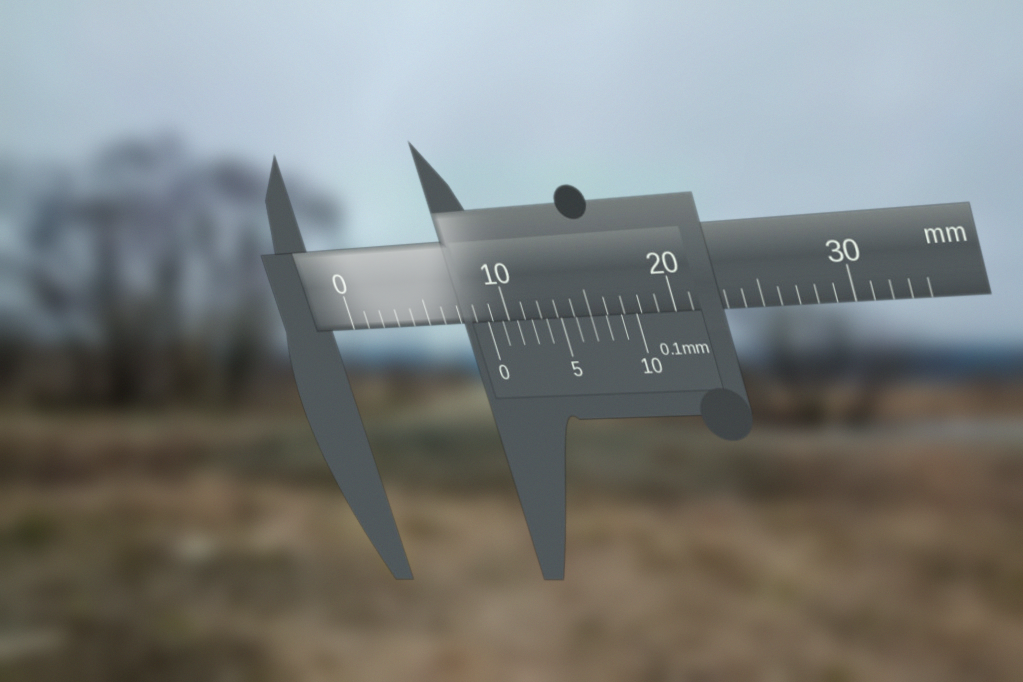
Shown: 8.7 mm
